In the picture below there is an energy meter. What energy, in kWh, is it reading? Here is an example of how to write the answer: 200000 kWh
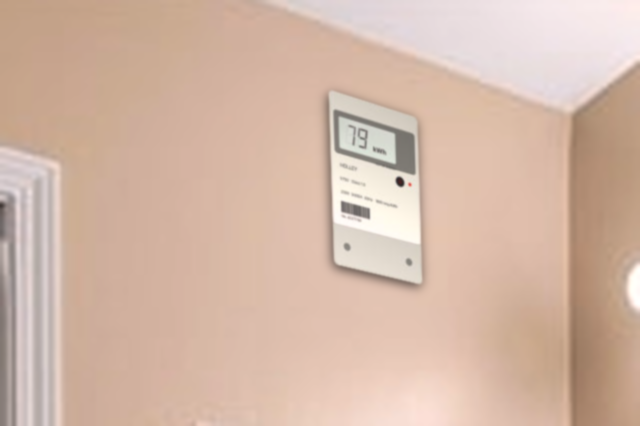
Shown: 79 kWh
